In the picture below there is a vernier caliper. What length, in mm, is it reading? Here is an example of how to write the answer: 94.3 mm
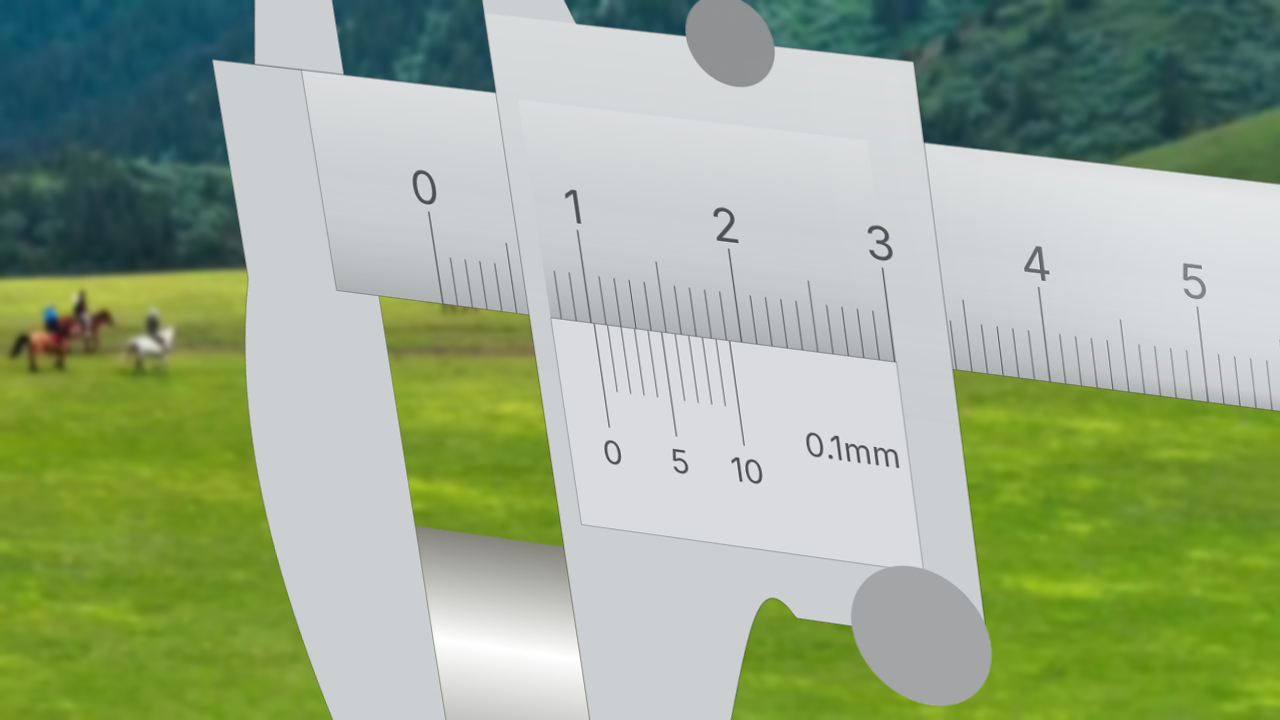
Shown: 10.2 mm
